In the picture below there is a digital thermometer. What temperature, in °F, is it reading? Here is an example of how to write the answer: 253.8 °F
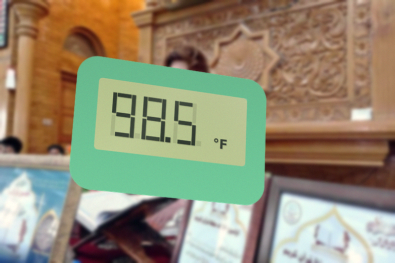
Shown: 98.5 °F
